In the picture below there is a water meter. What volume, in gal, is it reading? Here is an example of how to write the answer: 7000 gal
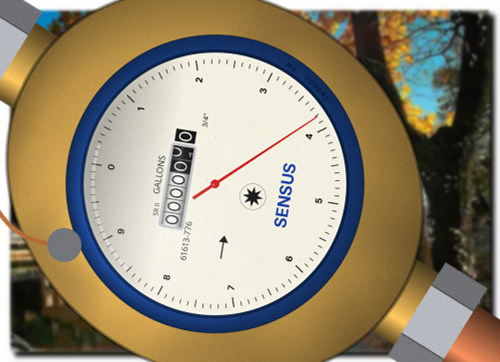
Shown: 3.8 gal
